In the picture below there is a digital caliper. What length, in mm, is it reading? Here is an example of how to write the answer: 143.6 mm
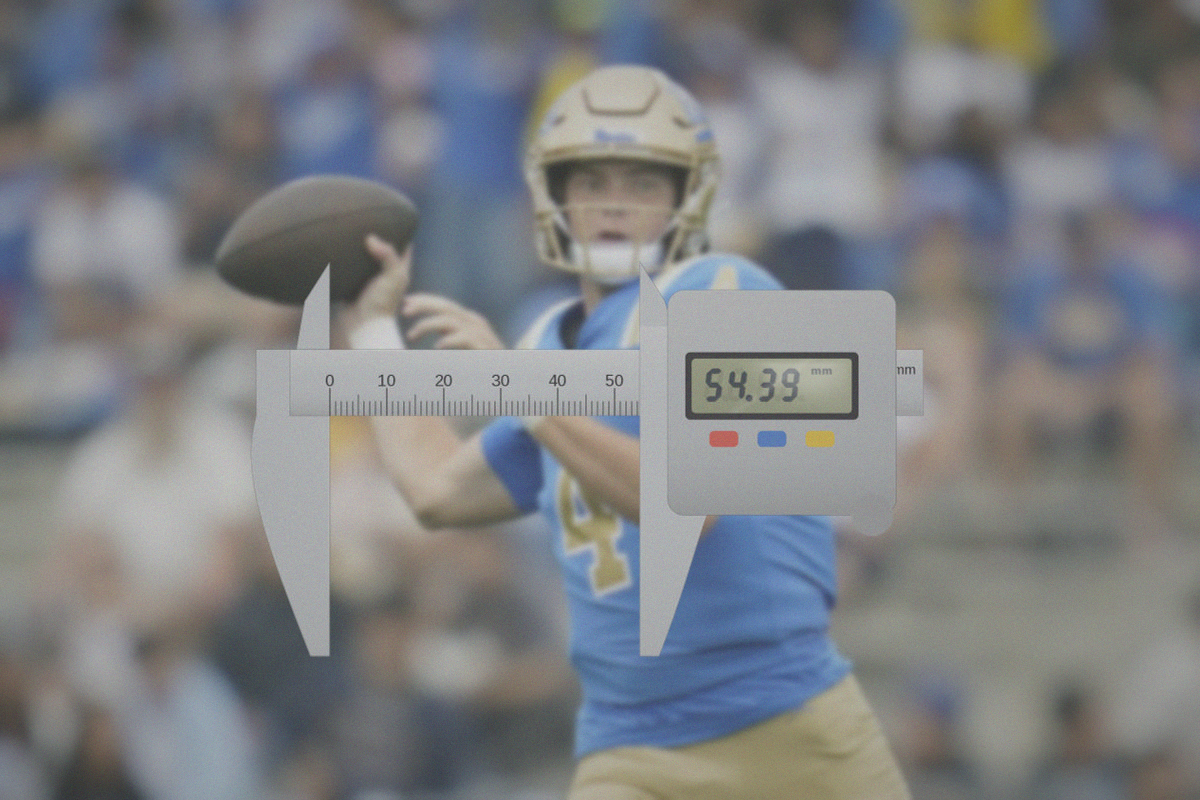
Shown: 54.39 mm
